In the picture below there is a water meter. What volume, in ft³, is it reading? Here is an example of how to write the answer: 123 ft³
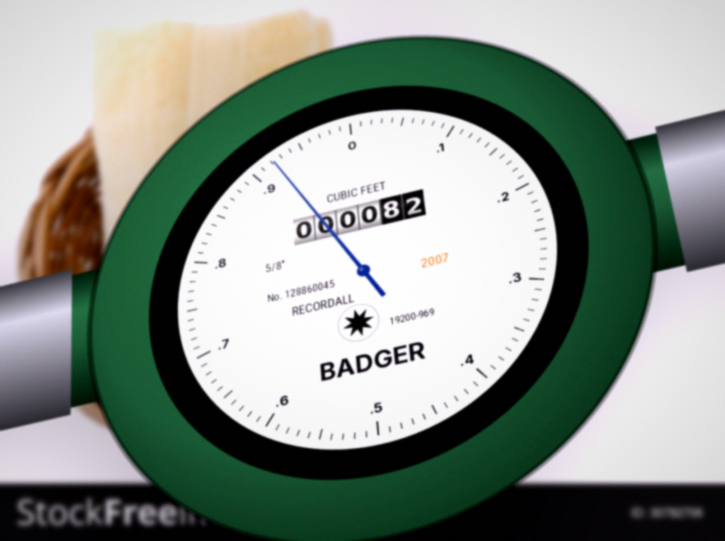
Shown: 81.92 ft³
